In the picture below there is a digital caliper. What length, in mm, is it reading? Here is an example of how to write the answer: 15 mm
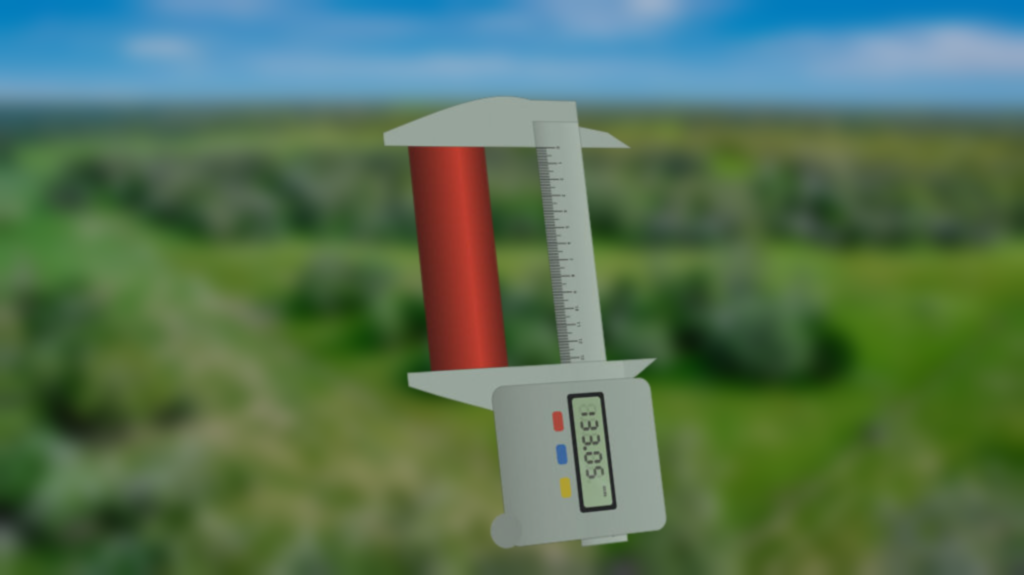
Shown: 133.05 mm
